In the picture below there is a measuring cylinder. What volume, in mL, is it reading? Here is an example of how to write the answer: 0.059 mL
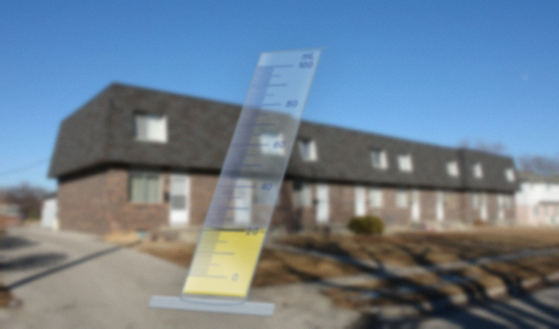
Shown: 20 mL
